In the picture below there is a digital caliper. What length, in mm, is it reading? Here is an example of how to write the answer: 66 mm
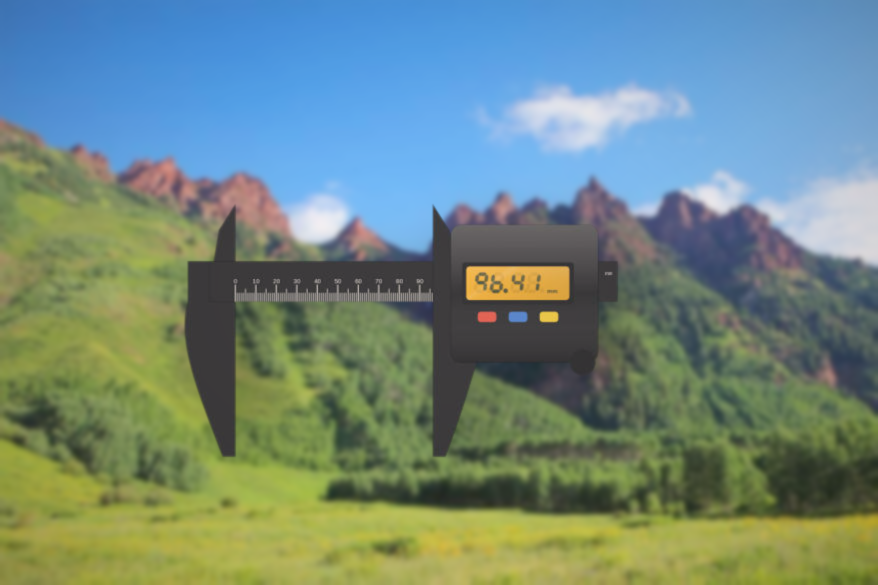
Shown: 96.41 mm
